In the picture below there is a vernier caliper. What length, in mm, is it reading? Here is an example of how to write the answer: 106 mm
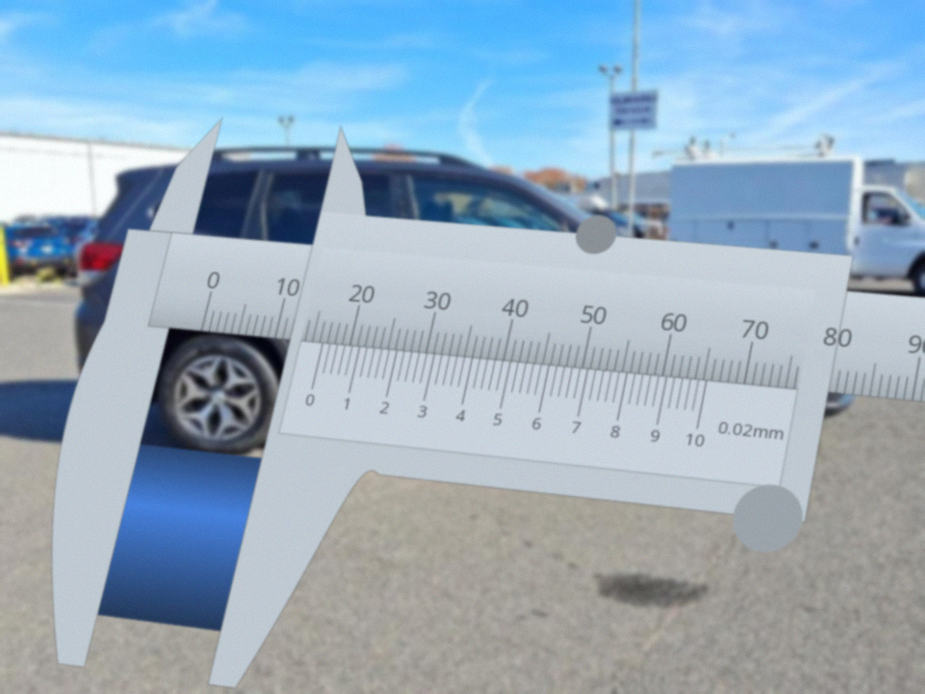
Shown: 16.4 mm
